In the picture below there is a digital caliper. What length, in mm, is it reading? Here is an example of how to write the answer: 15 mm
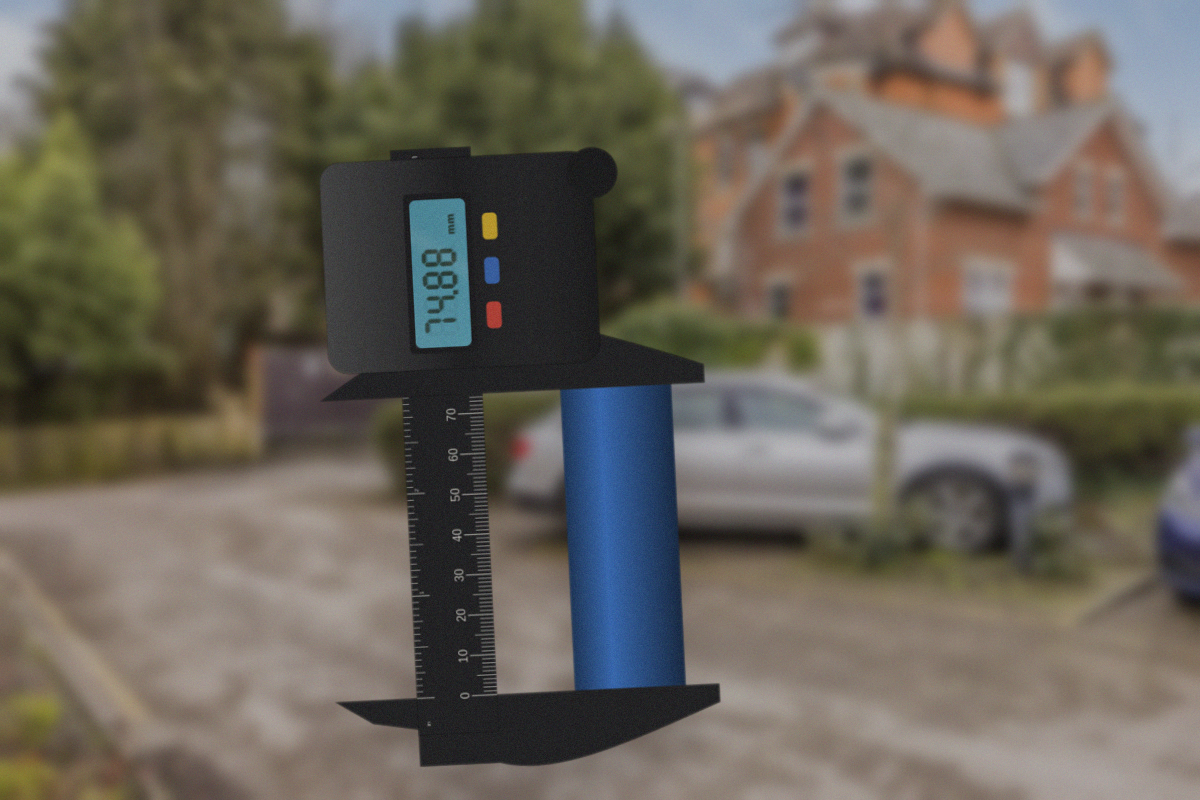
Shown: 74.88 mm
